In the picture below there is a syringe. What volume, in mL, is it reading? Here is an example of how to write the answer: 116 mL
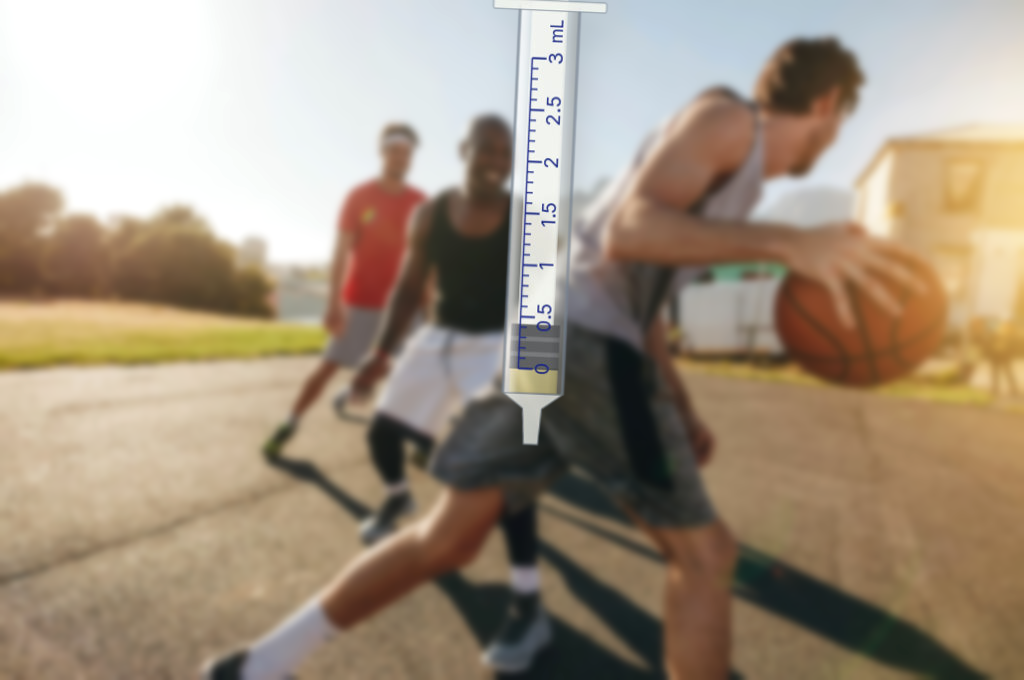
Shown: 0 mL
